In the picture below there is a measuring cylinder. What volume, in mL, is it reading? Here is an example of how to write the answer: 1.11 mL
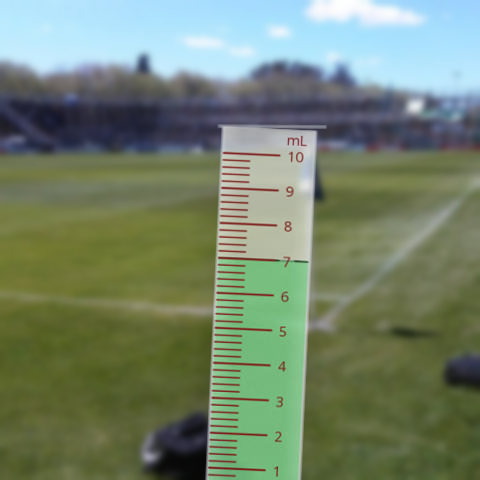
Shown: 7 mL
